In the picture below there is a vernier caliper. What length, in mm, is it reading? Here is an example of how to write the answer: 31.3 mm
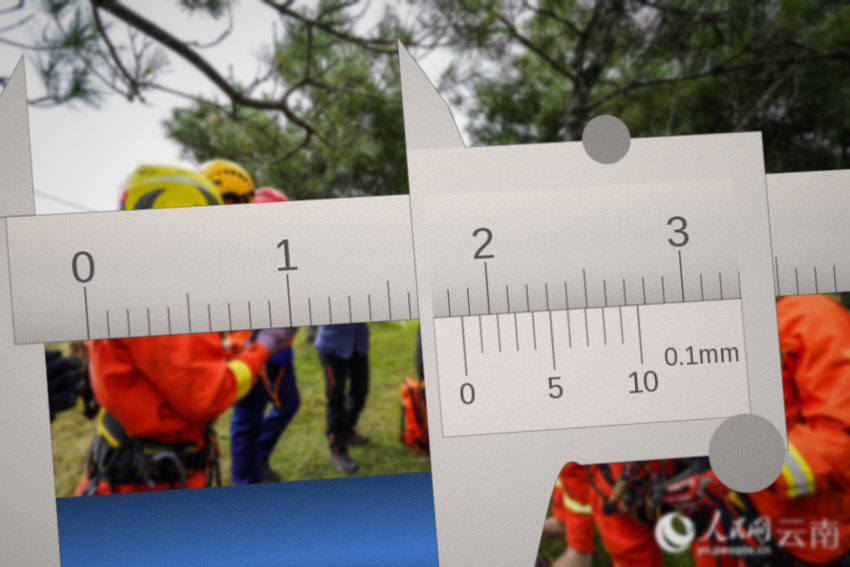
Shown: 18.6 mm
